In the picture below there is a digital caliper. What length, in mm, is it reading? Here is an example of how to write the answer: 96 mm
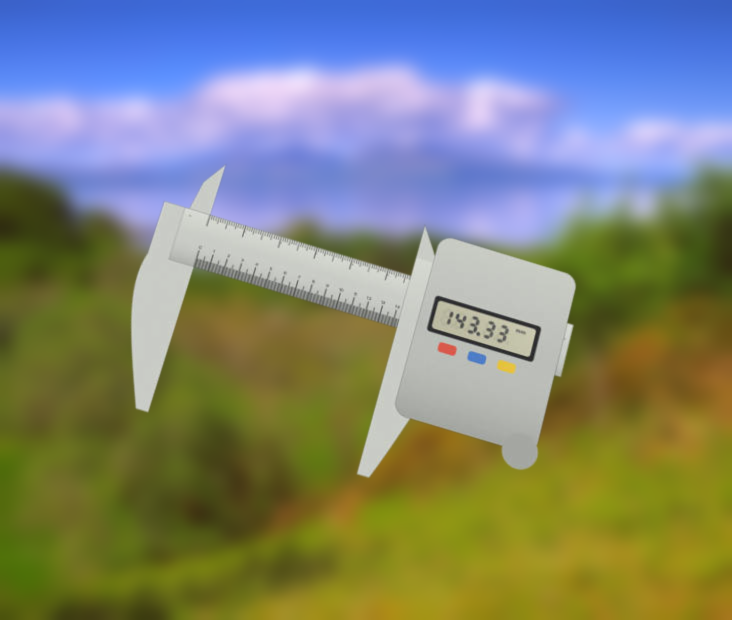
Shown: 143.33 mm
